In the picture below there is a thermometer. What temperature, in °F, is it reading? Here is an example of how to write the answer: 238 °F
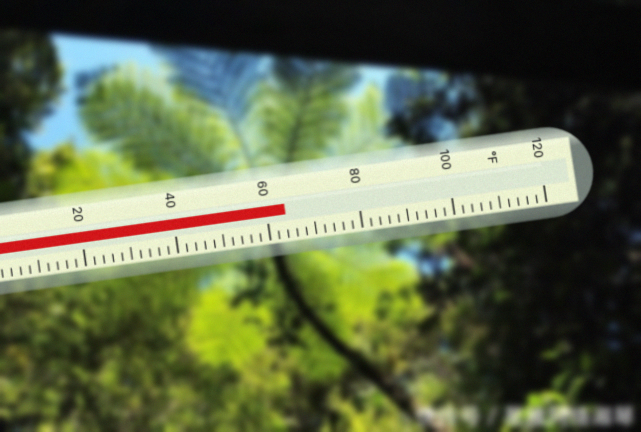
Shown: 64 °F
